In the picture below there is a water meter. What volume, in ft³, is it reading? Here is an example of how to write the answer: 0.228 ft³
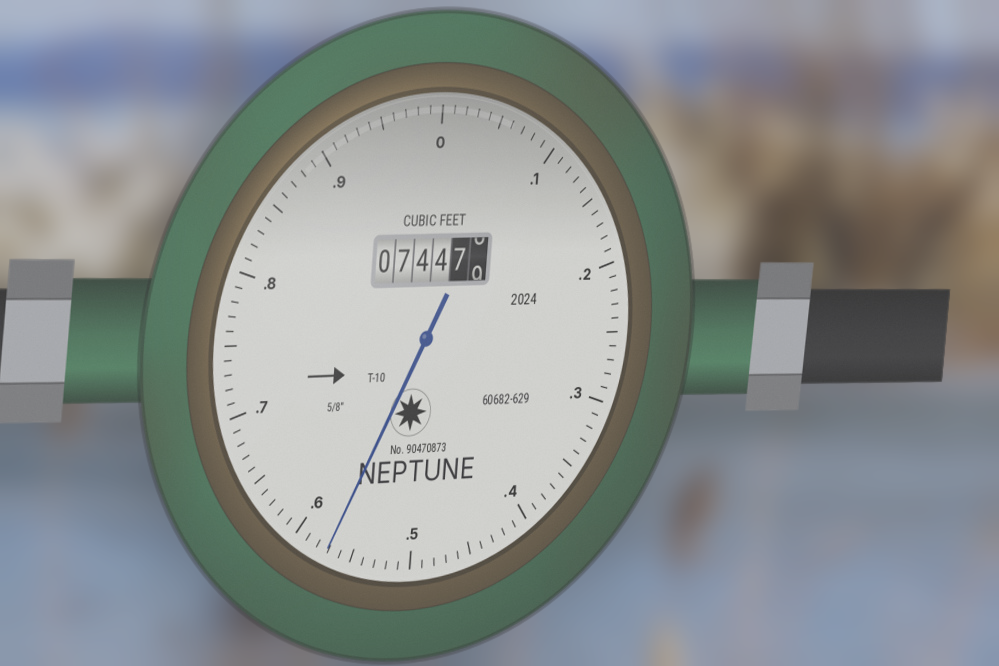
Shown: 74478.57 ft³
